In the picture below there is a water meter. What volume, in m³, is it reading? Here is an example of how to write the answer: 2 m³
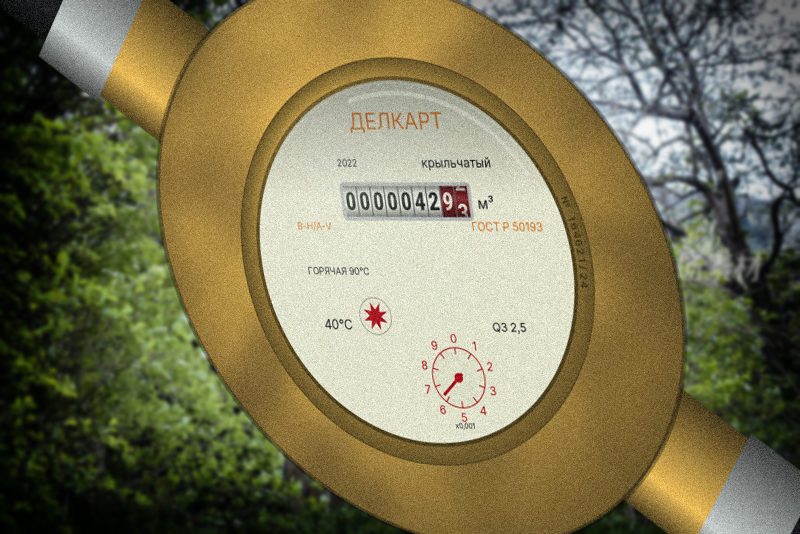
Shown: 42.926 m³
